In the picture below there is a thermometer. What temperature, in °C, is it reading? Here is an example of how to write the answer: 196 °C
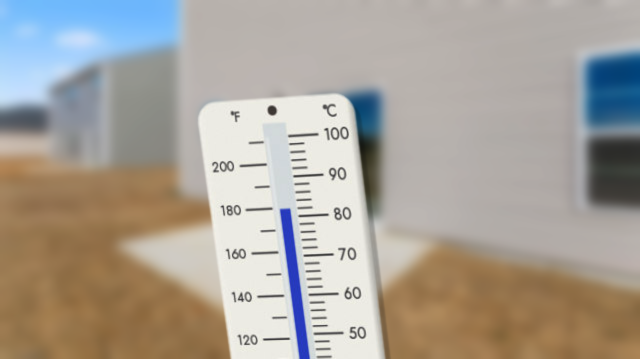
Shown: 82 °C
